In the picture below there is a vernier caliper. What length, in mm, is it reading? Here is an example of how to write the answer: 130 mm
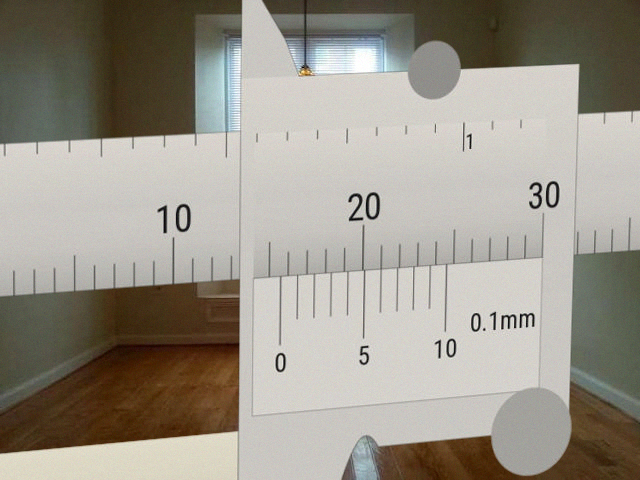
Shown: 15.6 mm
